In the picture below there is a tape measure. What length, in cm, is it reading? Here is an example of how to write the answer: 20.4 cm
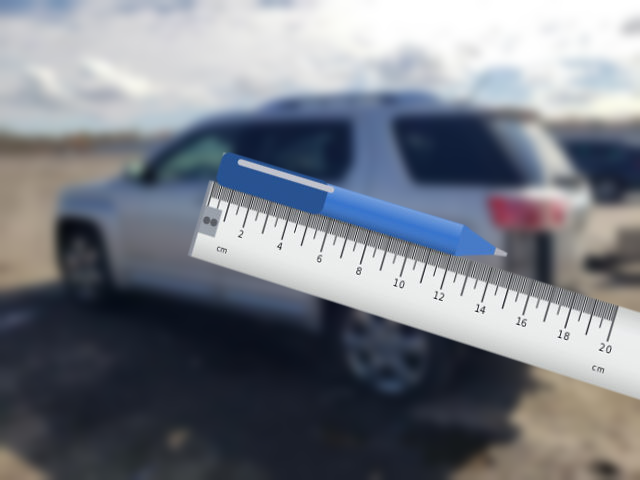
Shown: 14.5 cm
